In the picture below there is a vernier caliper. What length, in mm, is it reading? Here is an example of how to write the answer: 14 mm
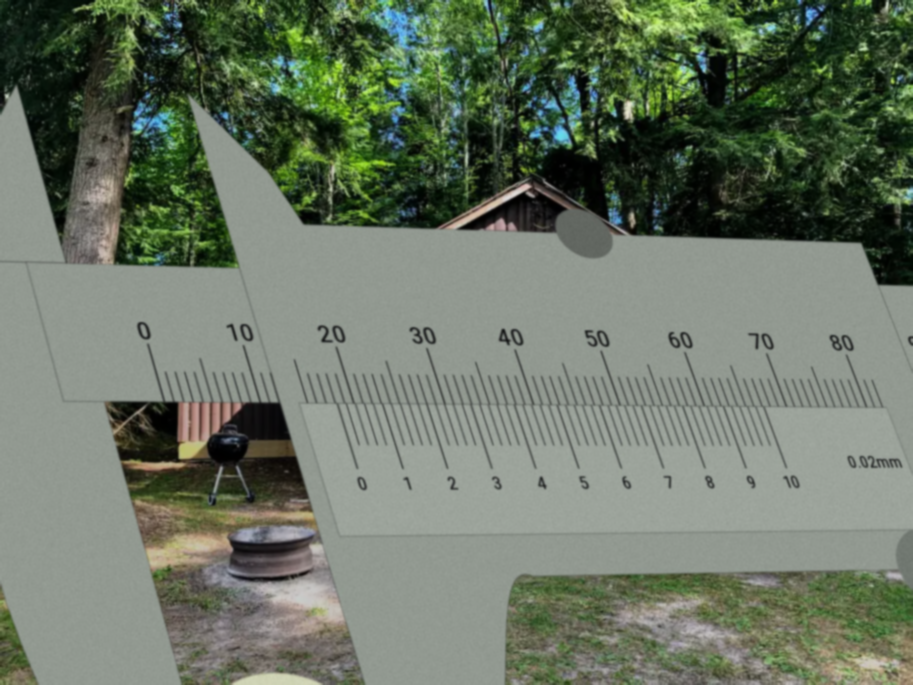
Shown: 18.2 mm
